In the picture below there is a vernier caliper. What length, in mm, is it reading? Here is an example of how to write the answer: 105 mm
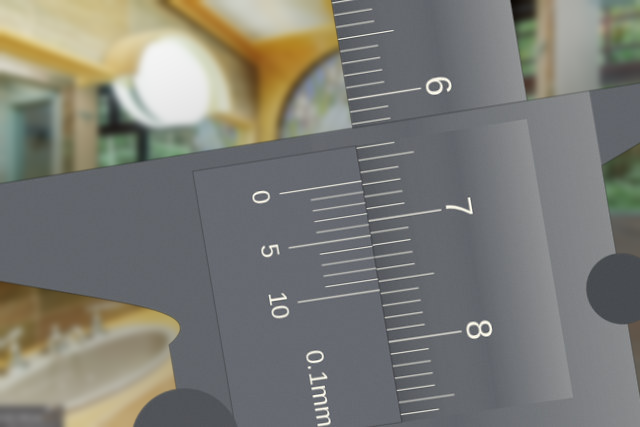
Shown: 66.7 mm
